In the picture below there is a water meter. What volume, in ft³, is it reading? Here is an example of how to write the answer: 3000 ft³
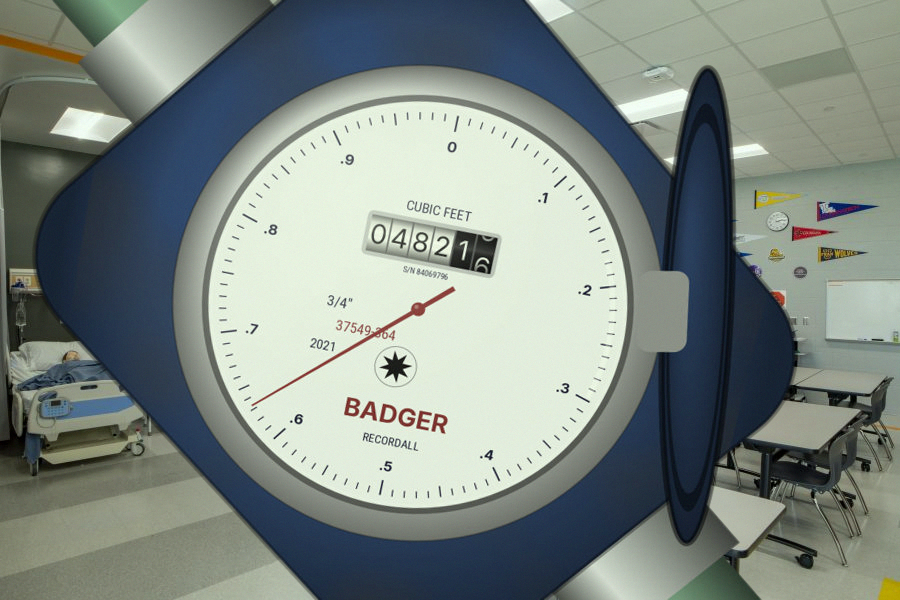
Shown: 48215.63 ft³
